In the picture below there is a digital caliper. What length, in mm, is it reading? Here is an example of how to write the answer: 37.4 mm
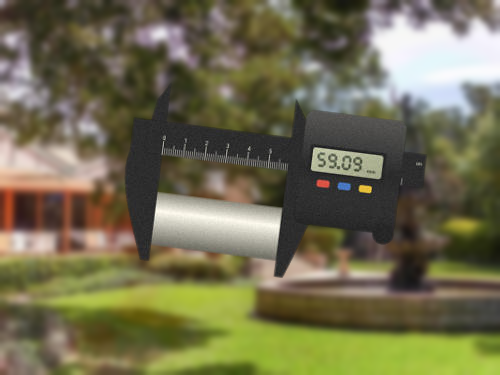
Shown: 59.09 mm
